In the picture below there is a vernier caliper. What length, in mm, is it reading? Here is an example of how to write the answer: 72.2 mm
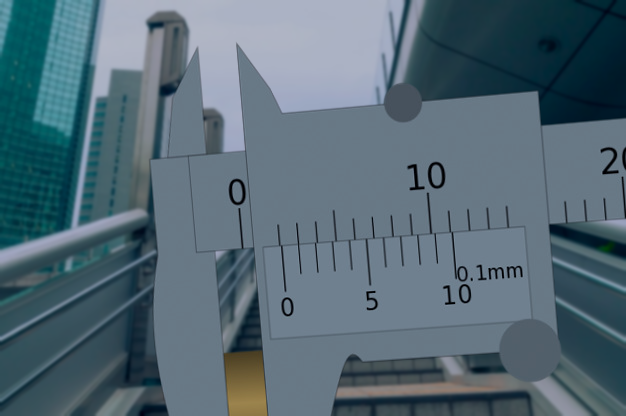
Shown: 2.1 mm
